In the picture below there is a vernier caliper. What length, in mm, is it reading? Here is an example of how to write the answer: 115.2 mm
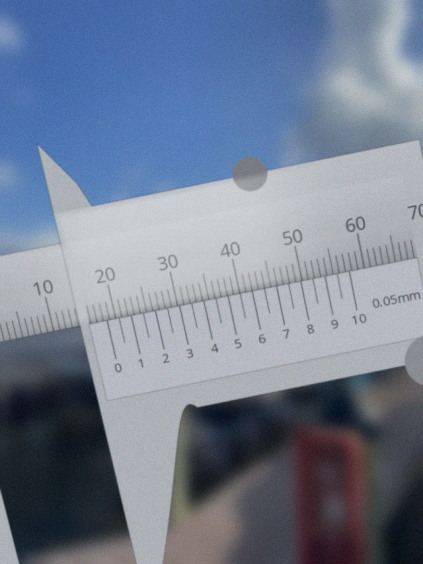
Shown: 18.6 mm
